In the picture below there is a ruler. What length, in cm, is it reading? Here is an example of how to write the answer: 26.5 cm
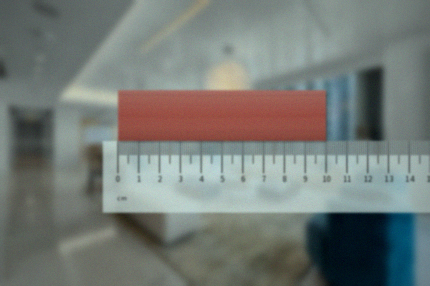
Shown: 10 cm
